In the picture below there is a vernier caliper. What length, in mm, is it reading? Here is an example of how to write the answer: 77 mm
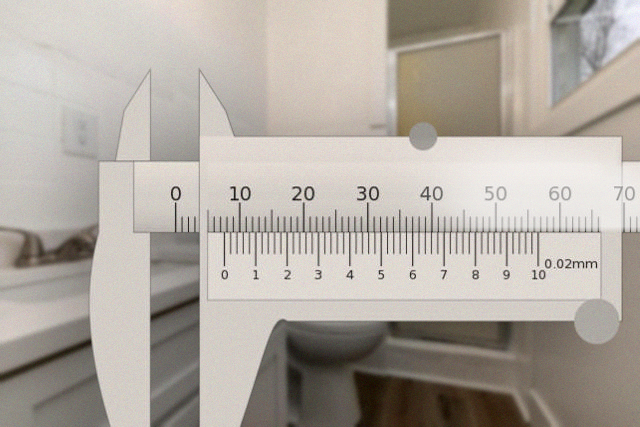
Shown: 7.6 mm
